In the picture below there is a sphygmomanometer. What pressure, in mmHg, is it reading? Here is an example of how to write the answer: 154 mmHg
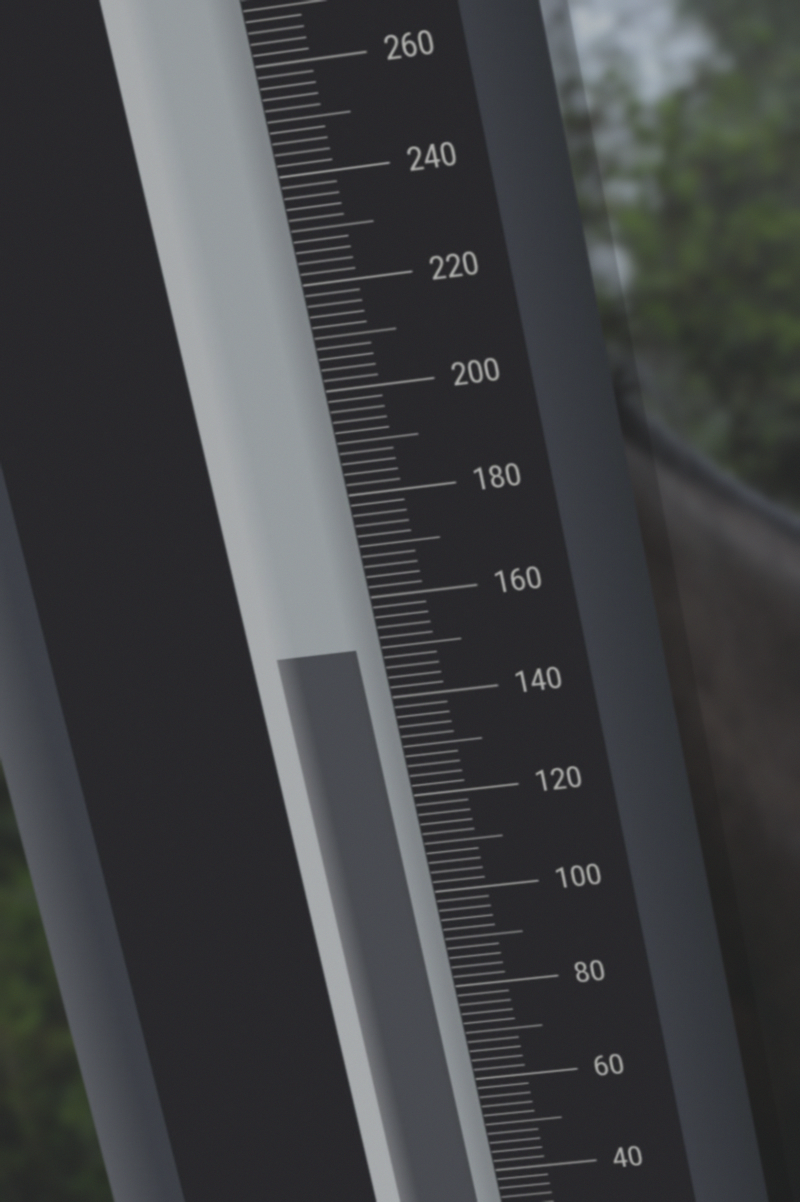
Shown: 150 mmHg
